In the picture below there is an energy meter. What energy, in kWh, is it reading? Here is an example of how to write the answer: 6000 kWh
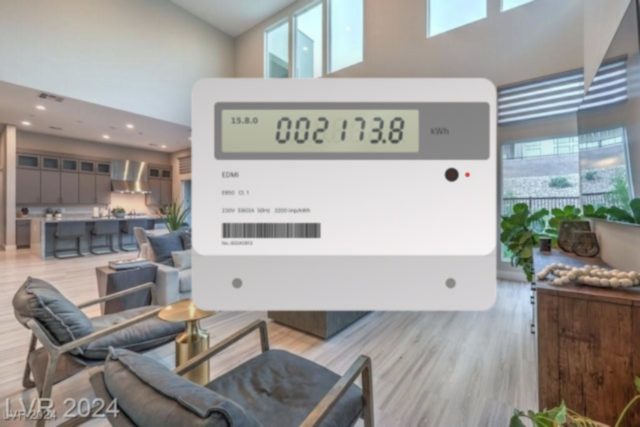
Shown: 2173.8 kWh
